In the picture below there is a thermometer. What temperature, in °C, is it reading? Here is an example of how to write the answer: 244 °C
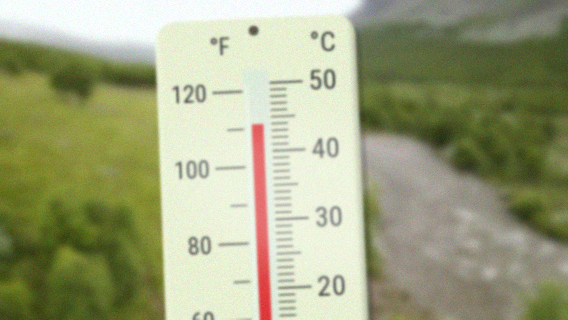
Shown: 44 °C
